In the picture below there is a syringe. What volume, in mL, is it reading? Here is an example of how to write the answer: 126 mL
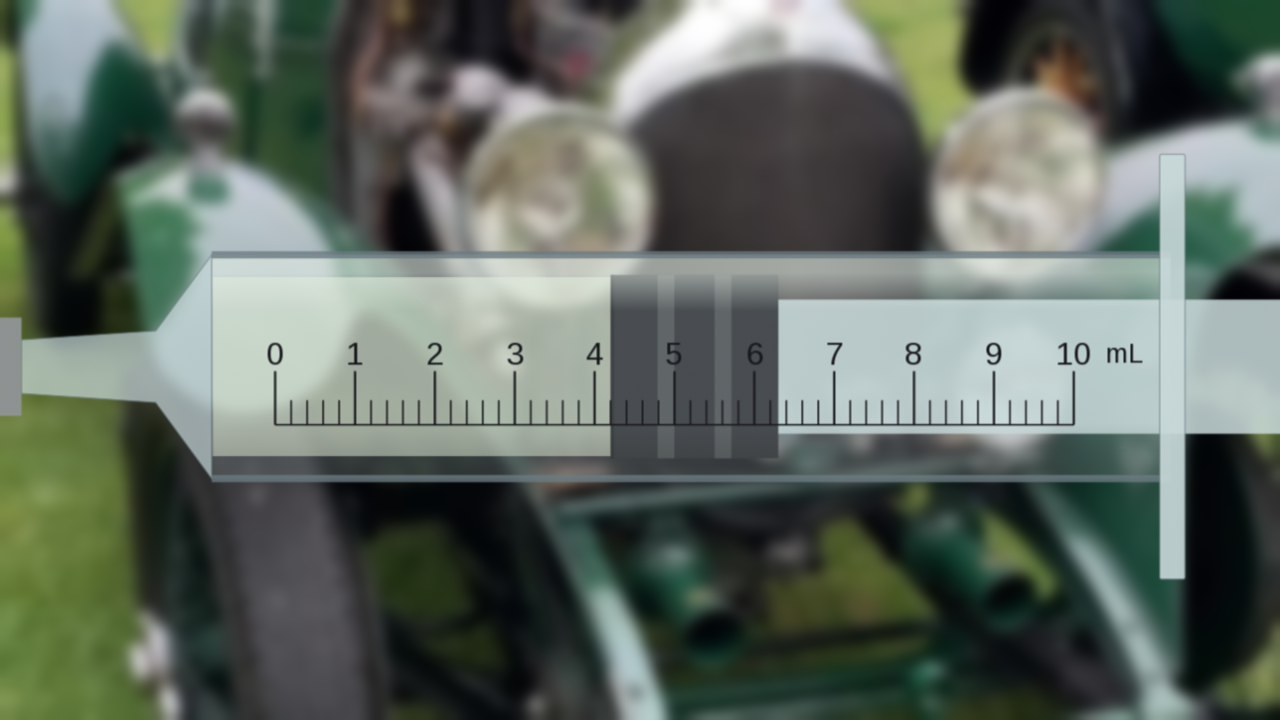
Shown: 4.2 mL
